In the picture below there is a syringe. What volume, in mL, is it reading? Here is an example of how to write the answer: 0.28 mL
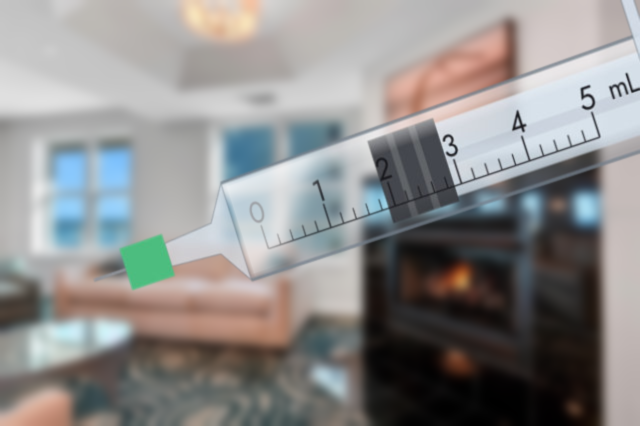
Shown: 1.9 mL
